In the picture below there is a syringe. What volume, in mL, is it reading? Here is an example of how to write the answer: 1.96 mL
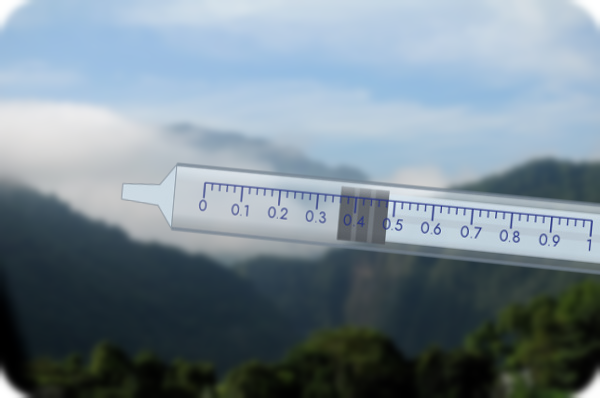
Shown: 0.36 mL
